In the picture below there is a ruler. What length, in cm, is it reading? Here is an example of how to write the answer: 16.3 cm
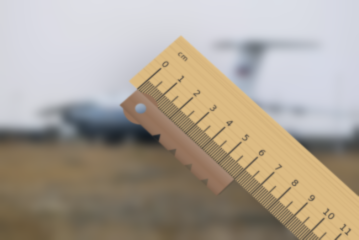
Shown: 6 cm
